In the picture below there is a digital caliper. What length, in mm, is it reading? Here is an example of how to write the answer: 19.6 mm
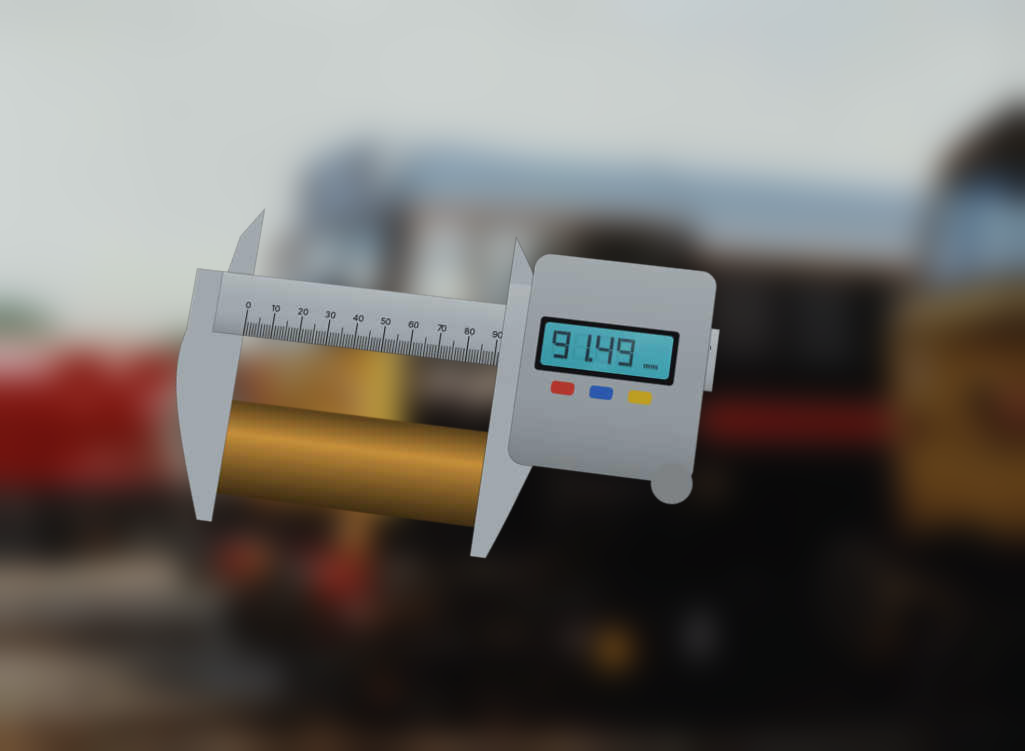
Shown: 91.49 mm
